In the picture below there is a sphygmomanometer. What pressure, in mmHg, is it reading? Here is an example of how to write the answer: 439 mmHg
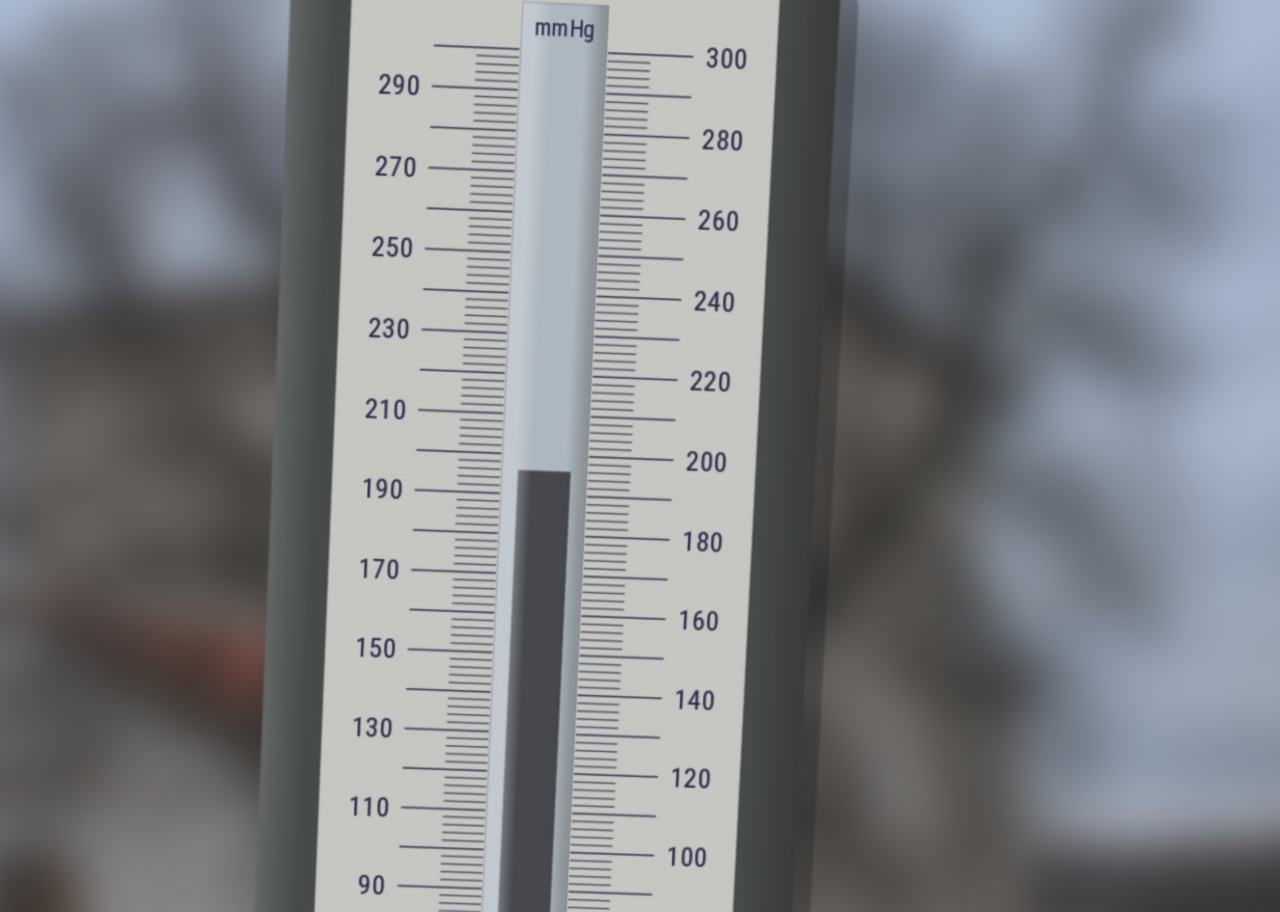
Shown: 196 mmHg
